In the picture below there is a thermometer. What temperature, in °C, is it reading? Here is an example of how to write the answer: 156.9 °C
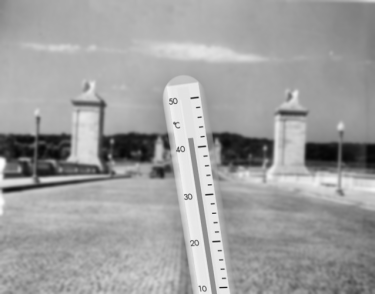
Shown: 42 °C
